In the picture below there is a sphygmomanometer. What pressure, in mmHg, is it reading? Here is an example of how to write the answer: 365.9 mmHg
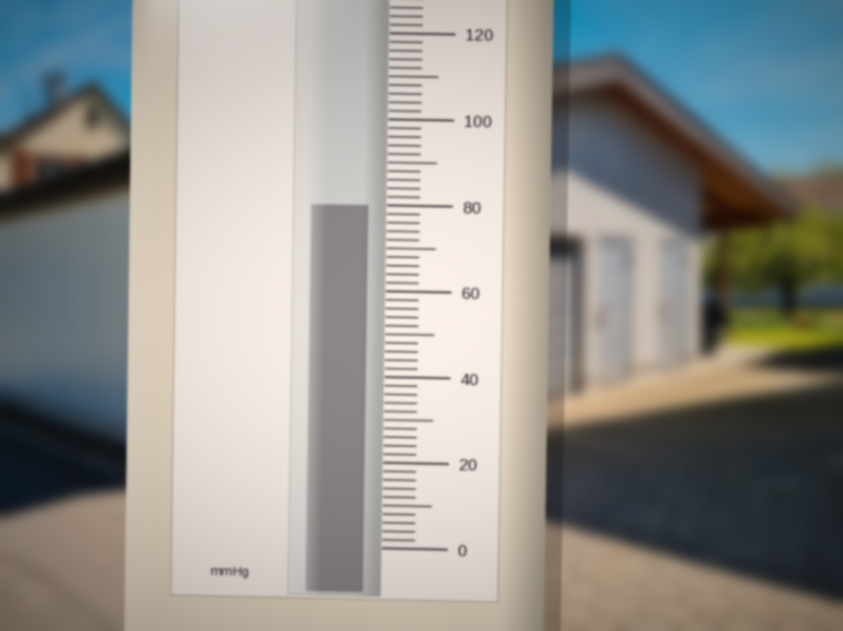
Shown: 80 mmHg
